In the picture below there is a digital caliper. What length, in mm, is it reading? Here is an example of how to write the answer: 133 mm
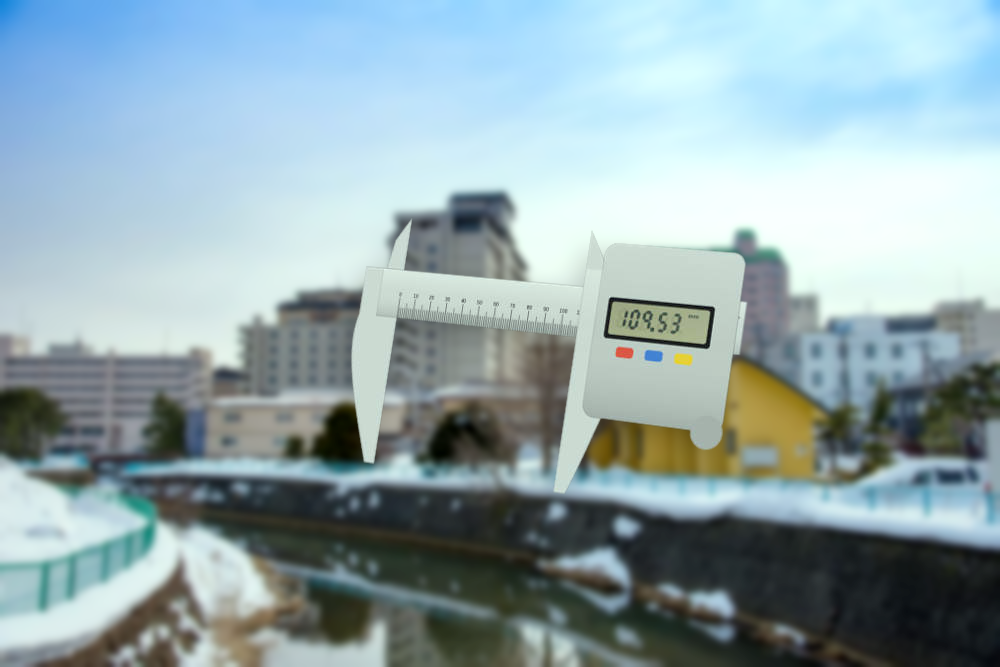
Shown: 109.53 mm
